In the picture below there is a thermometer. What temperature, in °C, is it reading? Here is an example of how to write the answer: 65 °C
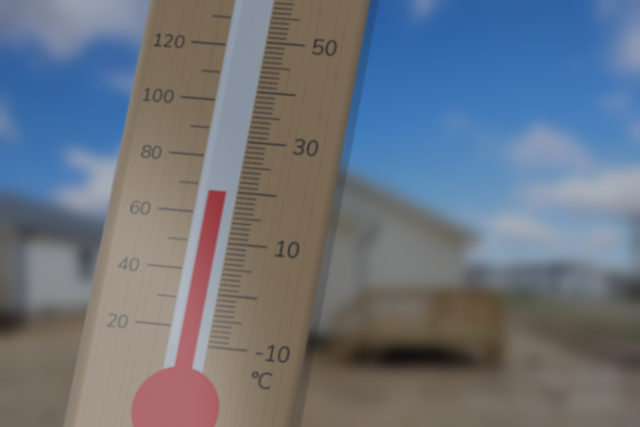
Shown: 20 °C
